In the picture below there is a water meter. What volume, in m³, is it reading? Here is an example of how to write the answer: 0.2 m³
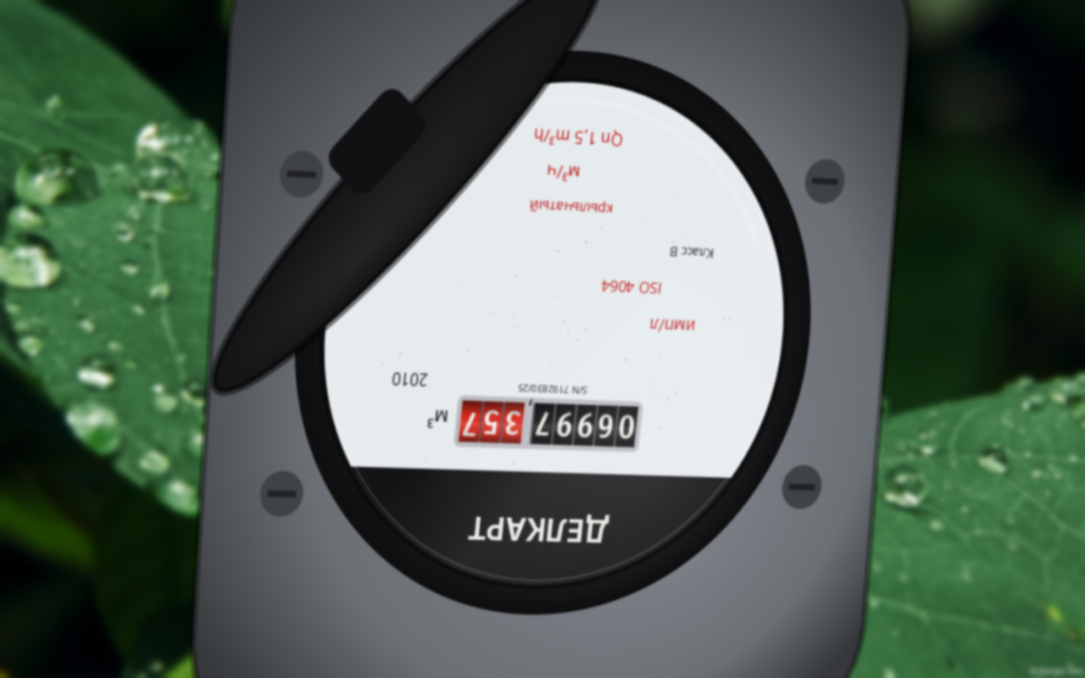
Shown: 6997.357 m³
